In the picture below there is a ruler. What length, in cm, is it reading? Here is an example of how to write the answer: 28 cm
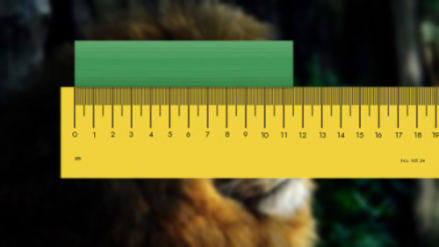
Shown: 11.5 cm
